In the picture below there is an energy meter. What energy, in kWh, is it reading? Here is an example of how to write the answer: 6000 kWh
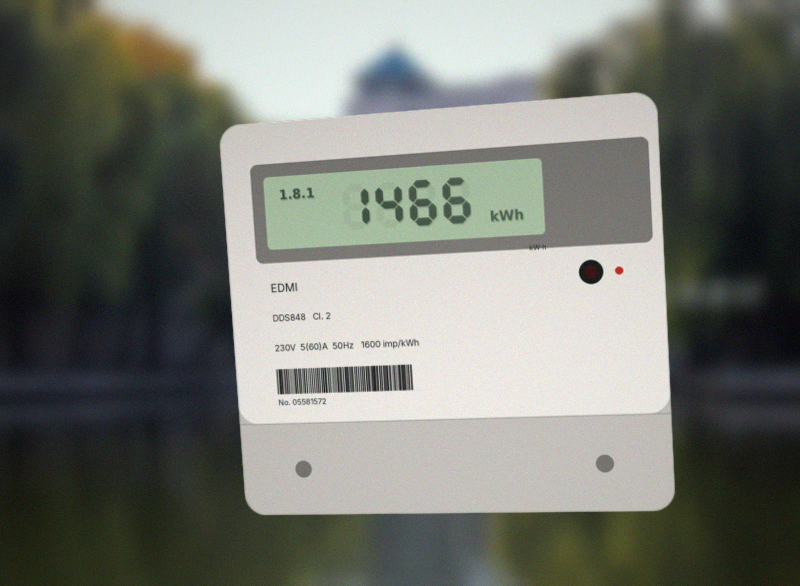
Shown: 1466 kWh
